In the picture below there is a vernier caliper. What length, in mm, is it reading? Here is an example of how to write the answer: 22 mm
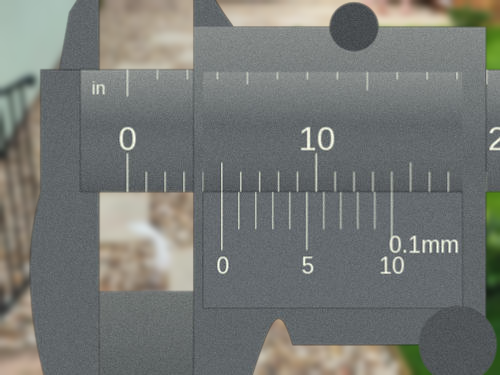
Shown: 5.0 mm
